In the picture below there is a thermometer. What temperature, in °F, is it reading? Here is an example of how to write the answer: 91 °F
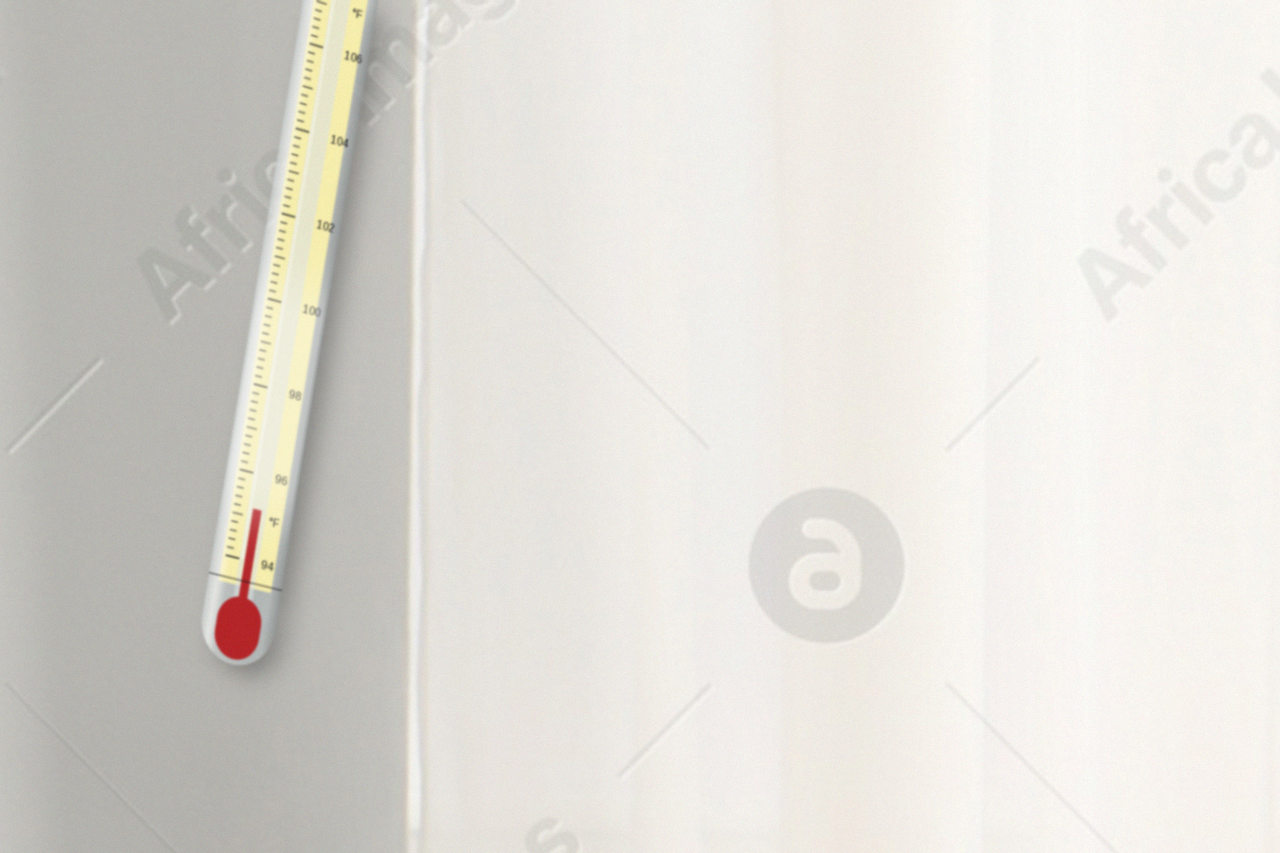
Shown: 95.2 °F
